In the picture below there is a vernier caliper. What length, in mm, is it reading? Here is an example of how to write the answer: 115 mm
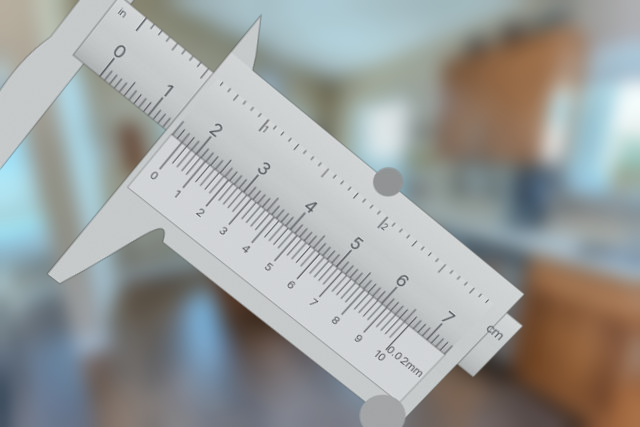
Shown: 17.0 mm
